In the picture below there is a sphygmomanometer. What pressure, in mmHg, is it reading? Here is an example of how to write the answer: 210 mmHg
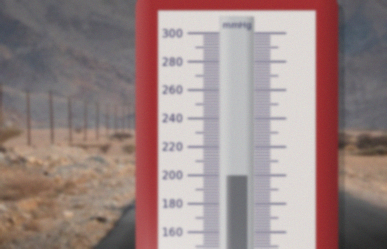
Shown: 200 mmHg
